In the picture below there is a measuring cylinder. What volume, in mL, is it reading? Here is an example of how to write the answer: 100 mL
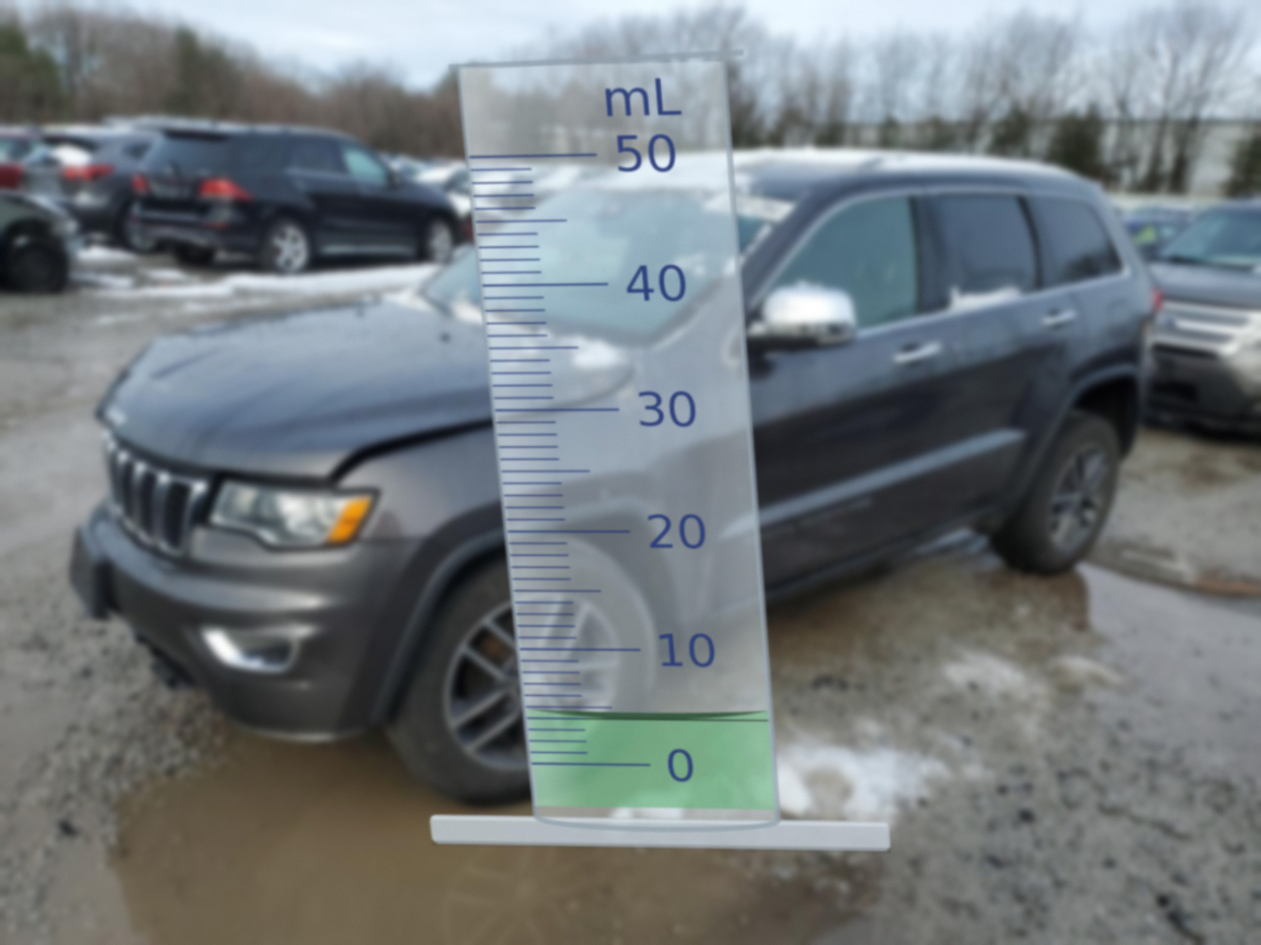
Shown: 4 mL
